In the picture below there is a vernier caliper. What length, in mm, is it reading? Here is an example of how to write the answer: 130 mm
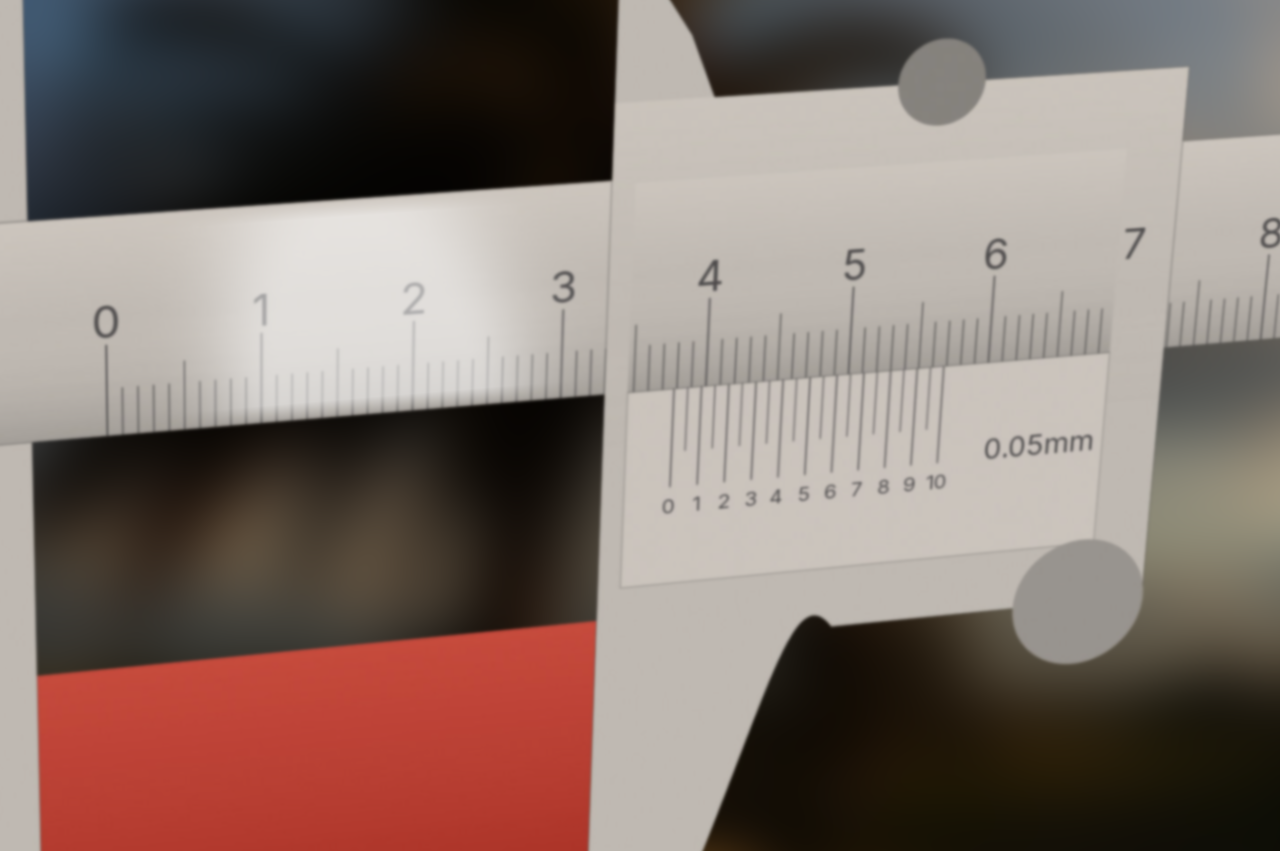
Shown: 37.8 mm
